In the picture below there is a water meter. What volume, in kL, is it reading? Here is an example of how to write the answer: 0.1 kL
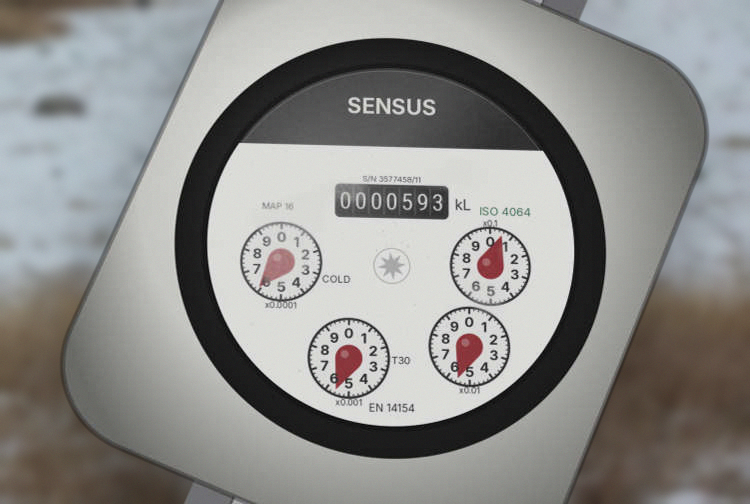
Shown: 593.0556 kL
